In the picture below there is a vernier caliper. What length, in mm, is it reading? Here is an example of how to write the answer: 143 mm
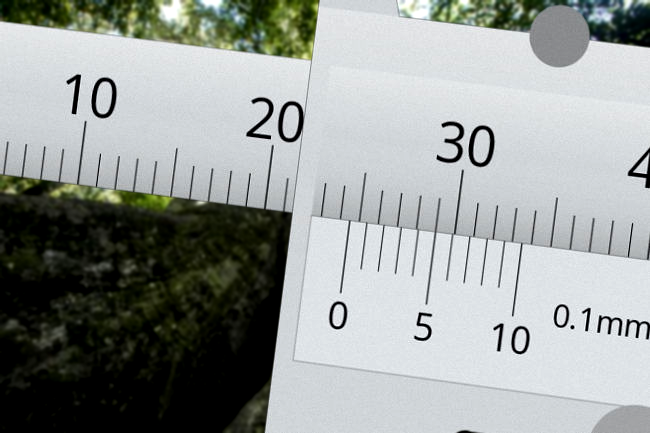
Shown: 24.5 mm
